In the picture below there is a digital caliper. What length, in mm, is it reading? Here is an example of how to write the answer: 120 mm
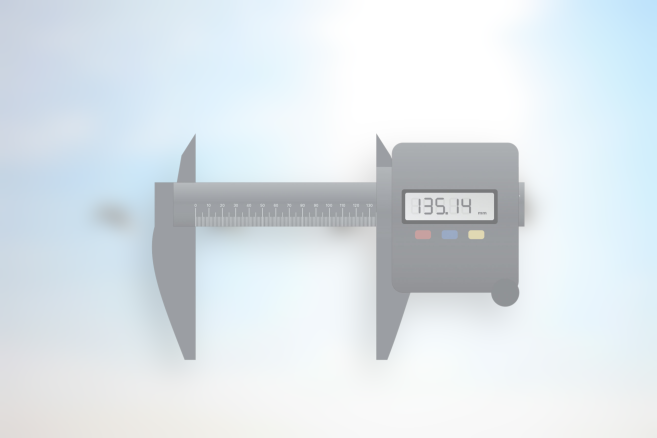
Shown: 135.14 mm
